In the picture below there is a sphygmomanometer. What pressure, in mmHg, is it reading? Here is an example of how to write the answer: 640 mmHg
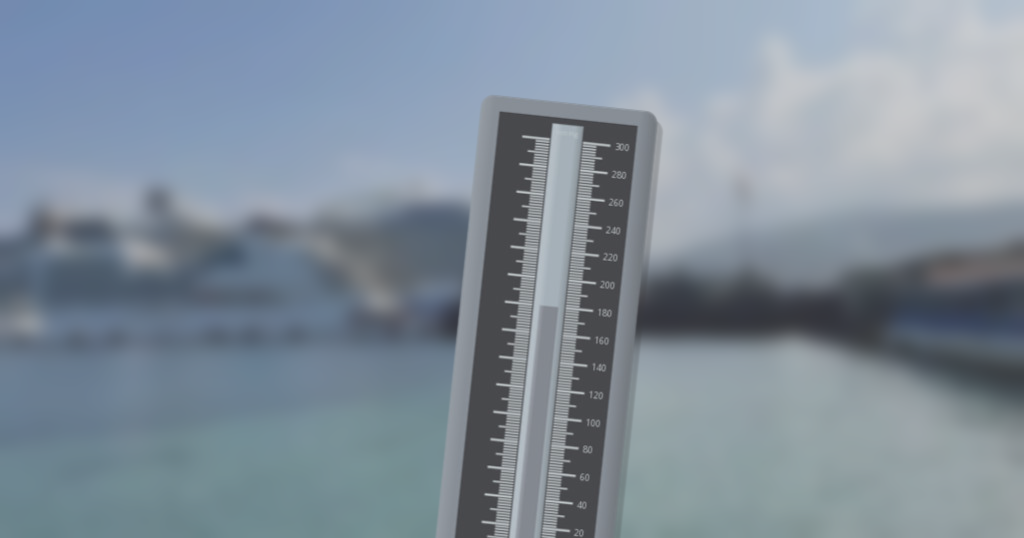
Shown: 180 mmHg
